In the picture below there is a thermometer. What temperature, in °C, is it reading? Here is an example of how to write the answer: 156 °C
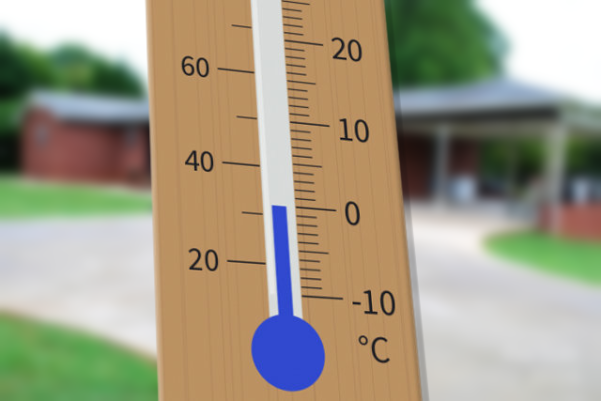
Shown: 0 °C
